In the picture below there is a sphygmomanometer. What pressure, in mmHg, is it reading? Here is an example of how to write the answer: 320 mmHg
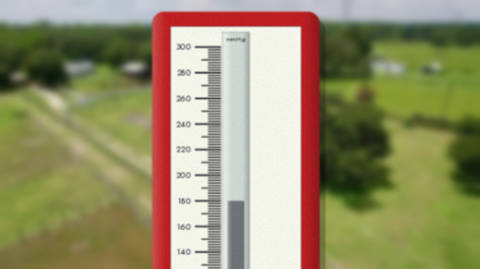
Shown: 180 mmHg
